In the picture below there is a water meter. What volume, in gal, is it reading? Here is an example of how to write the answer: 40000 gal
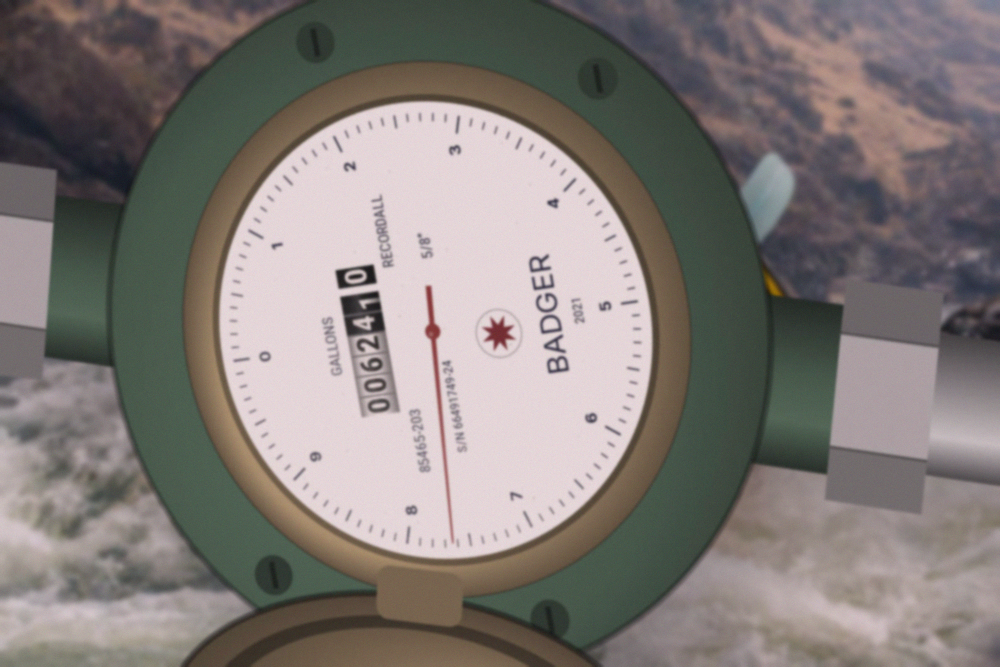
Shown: 62407.6 gal
